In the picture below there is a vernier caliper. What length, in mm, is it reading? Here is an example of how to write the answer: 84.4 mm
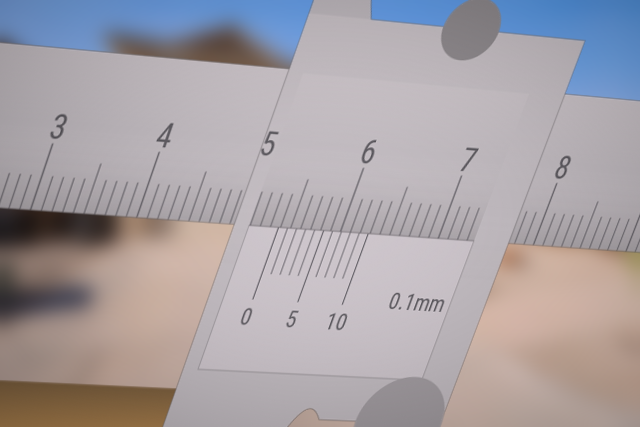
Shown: 53.8 mm
